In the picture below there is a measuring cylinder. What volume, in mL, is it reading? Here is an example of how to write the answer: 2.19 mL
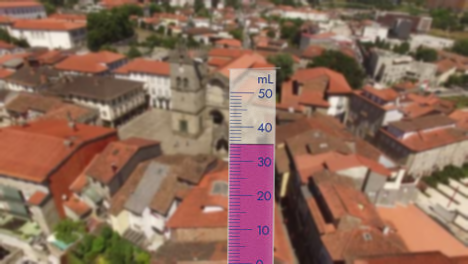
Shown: 35 mL
